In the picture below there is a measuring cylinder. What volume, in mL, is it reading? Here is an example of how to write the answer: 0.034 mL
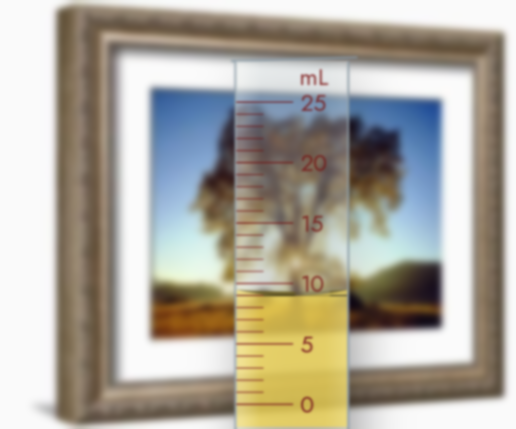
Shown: 9 mL
